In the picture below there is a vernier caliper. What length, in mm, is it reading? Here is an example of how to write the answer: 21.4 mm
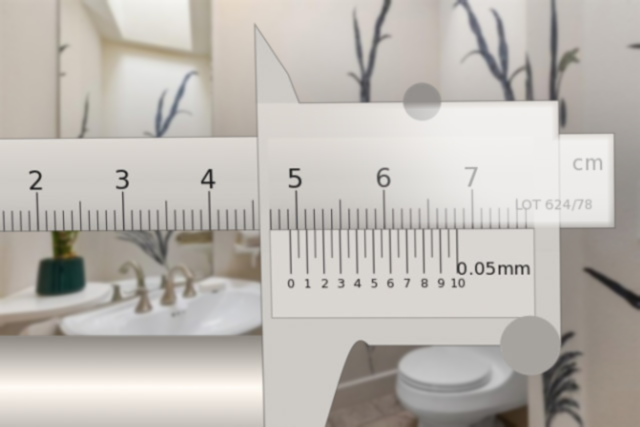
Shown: 49.2 mm
